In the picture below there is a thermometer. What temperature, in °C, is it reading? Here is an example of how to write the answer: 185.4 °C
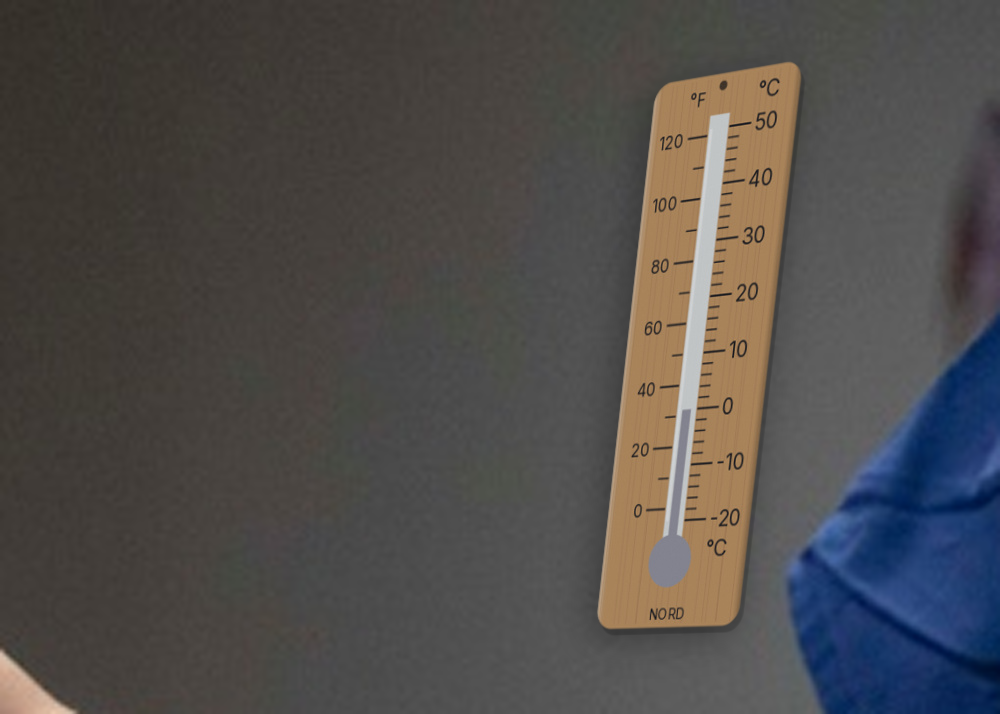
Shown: 0 °C
